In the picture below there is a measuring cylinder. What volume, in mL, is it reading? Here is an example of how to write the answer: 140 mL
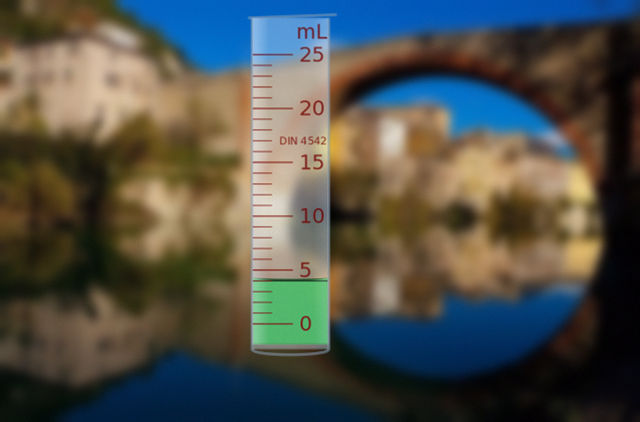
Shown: 4 mL
